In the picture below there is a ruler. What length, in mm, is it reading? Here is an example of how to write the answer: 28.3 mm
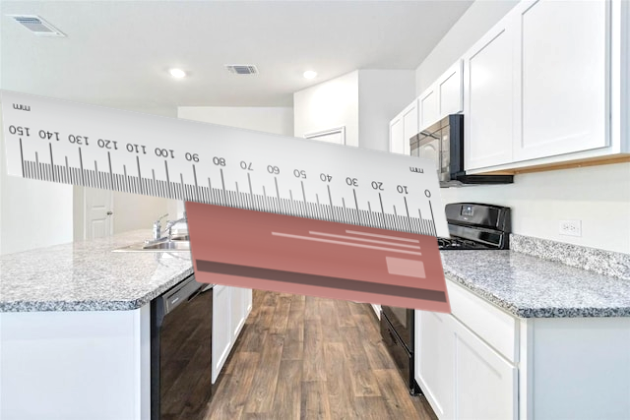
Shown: 95 mm
